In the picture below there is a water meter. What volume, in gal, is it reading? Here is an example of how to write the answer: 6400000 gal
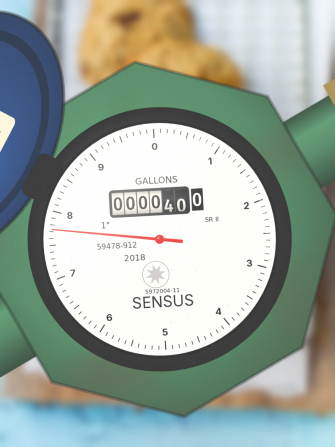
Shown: 397.7 gal
